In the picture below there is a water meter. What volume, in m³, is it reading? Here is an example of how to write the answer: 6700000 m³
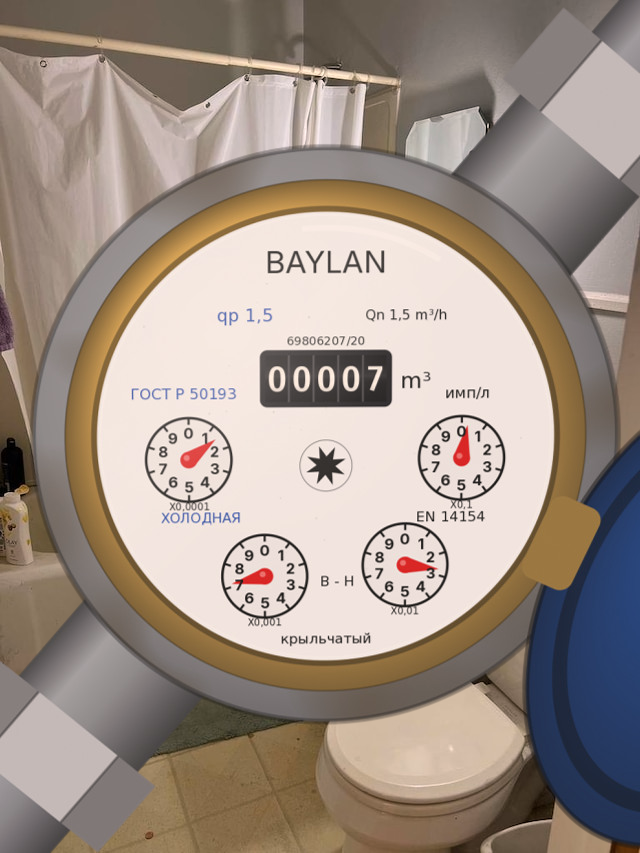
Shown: 7.0271 m³
